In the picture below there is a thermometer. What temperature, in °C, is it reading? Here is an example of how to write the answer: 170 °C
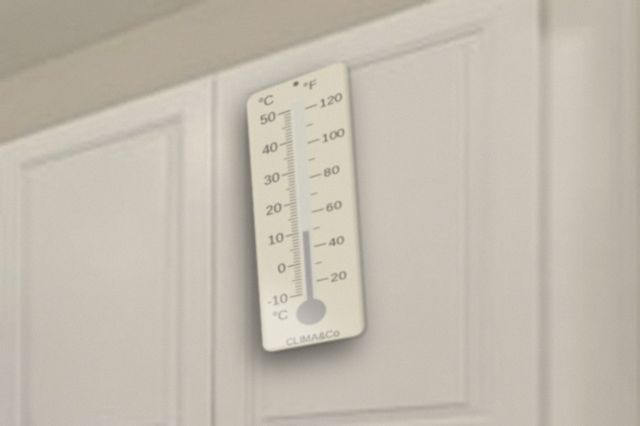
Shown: 10 °C
